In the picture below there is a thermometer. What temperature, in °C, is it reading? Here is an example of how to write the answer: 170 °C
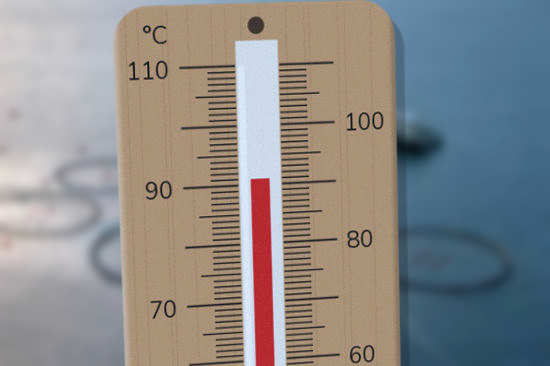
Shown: 91 °C
